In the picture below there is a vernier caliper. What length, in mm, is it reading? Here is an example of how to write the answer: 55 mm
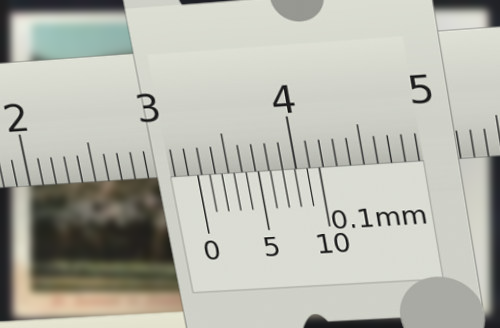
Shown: 32.7 mm
